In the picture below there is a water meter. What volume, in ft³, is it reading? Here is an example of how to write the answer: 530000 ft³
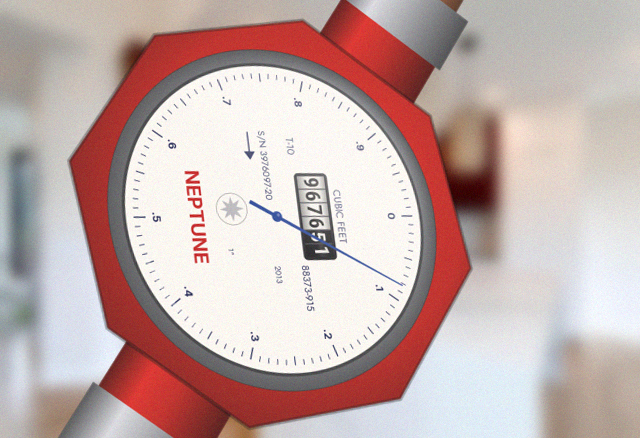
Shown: 967651.08 ft³
